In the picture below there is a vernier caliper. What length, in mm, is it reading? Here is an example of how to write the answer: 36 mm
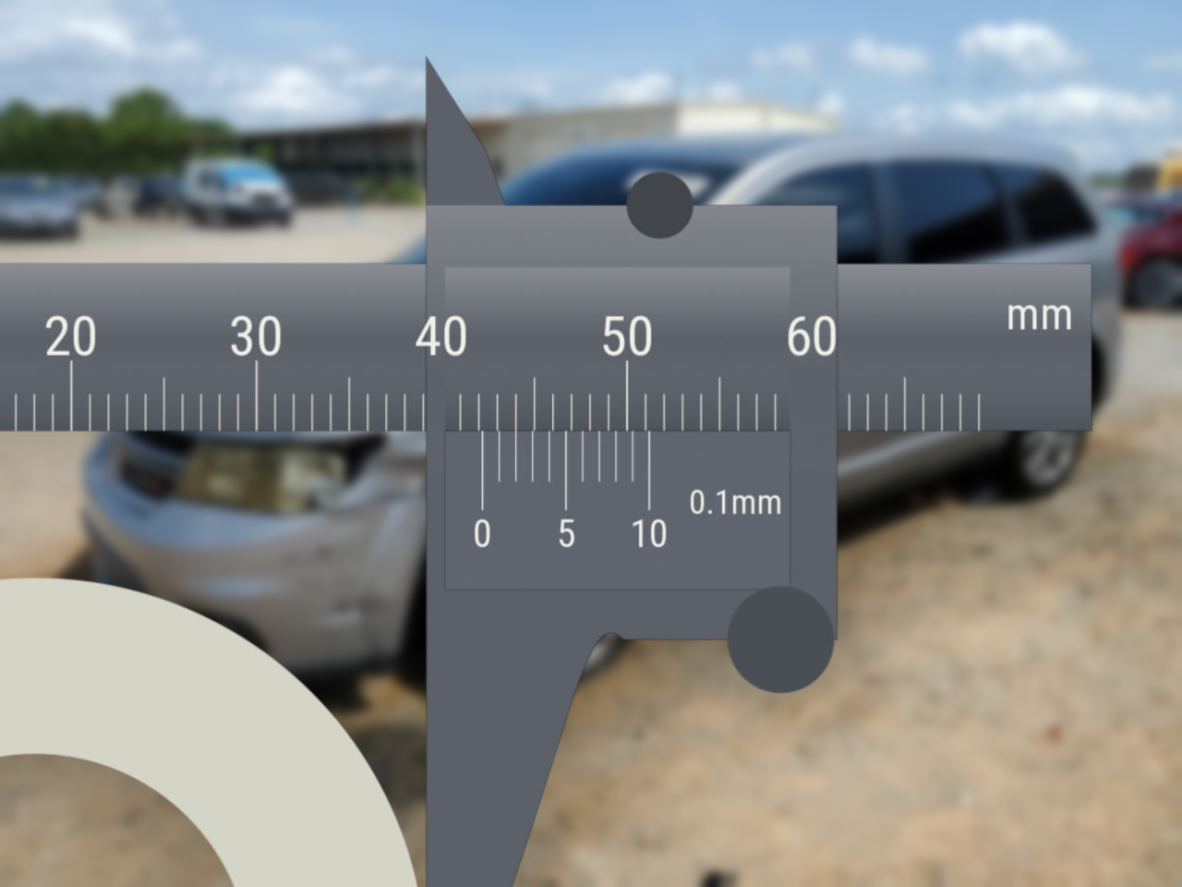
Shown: 42.2 mm
